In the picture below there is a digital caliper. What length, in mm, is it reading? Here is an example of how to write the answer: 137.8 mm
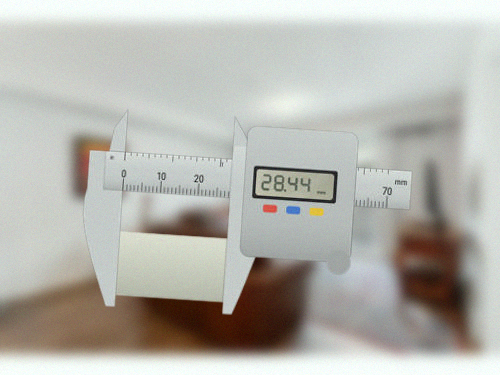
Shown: 28.44 mm
